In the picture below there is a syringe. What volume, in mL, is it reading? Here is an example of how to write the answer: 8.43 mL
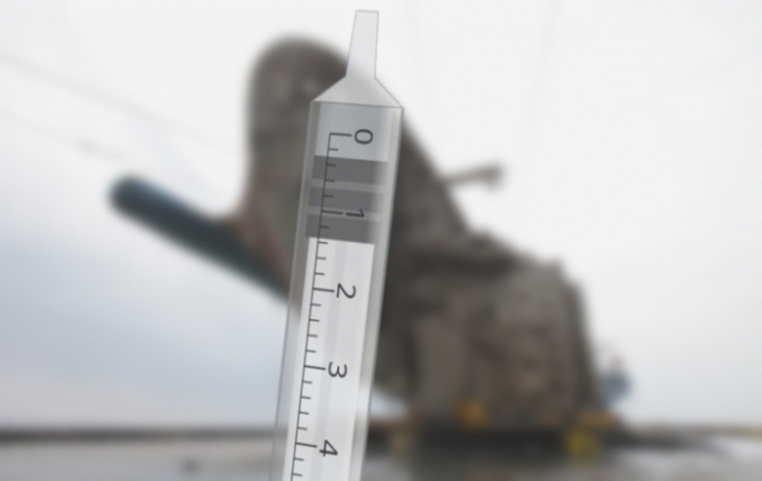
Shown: 0.3 mL
